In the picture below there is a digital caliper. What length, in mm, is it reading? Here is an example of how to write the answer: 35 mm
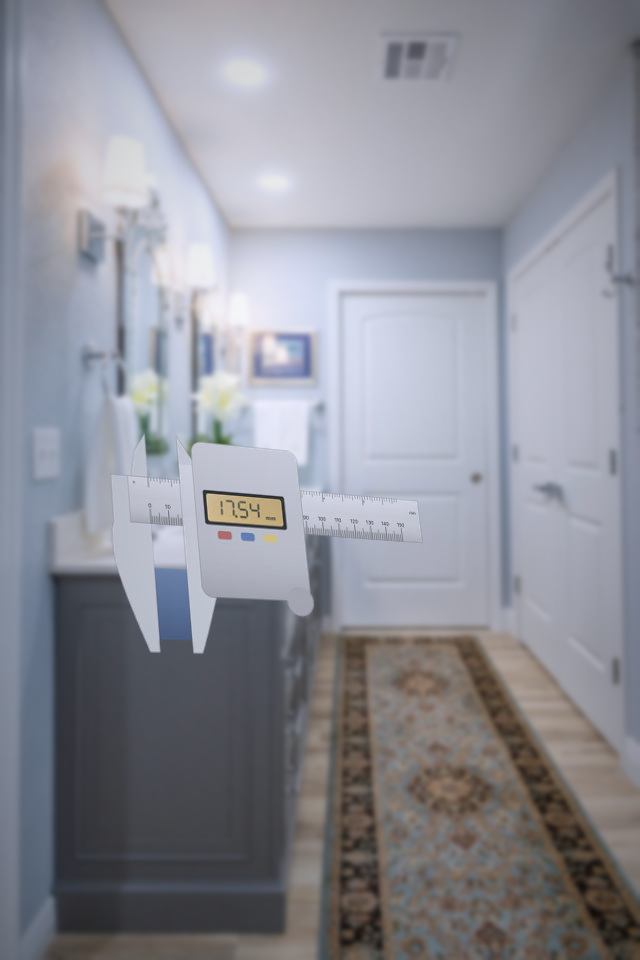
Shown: 17.54 mm
